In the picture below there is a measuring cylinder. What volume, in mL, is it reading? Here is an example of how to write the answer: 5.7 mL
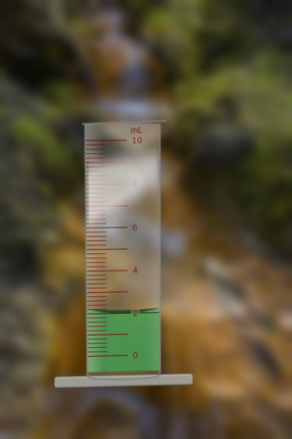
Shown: 2 mL
